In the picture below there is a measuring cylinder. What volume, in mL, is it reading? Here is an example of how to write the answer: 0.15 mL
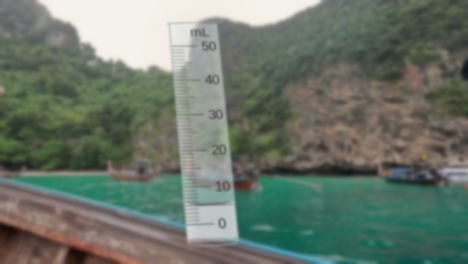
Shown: 5 mL
